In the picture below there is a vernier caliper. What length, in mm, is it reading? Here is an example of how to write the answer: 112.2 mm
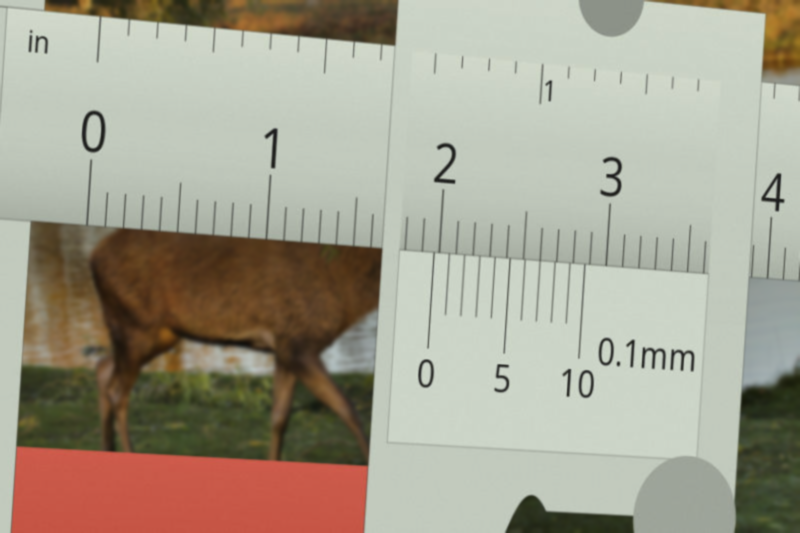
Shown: 19.7 mm
